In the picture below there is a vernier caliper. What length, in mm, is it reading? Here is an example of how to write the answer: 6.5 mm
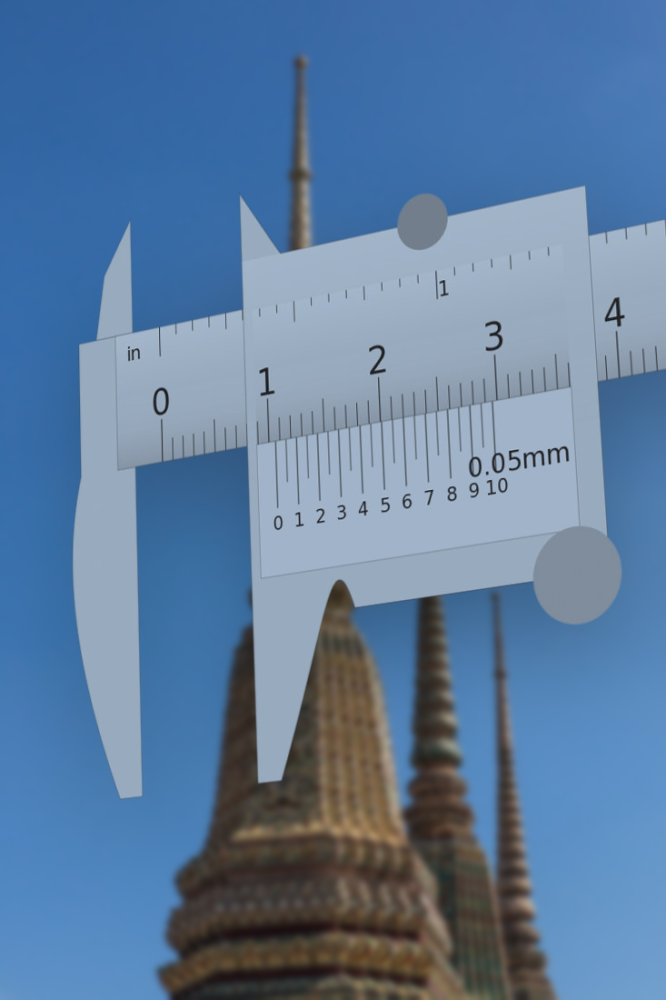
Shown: 10.6 mm
